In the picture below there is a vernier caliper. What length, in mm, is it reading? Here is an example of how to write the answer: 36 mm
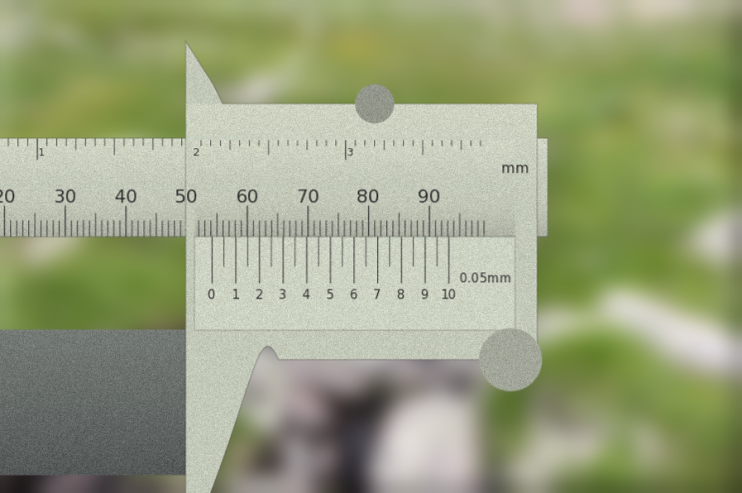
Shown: 54.2 mm
